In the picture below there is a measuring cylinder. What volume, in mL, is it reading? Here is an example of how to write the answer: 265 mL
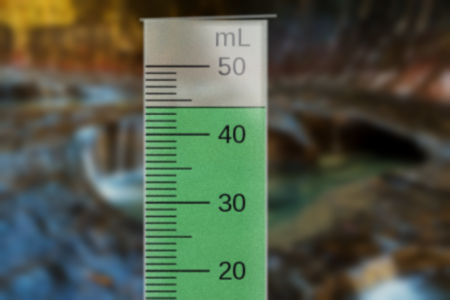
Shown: 44 mL
